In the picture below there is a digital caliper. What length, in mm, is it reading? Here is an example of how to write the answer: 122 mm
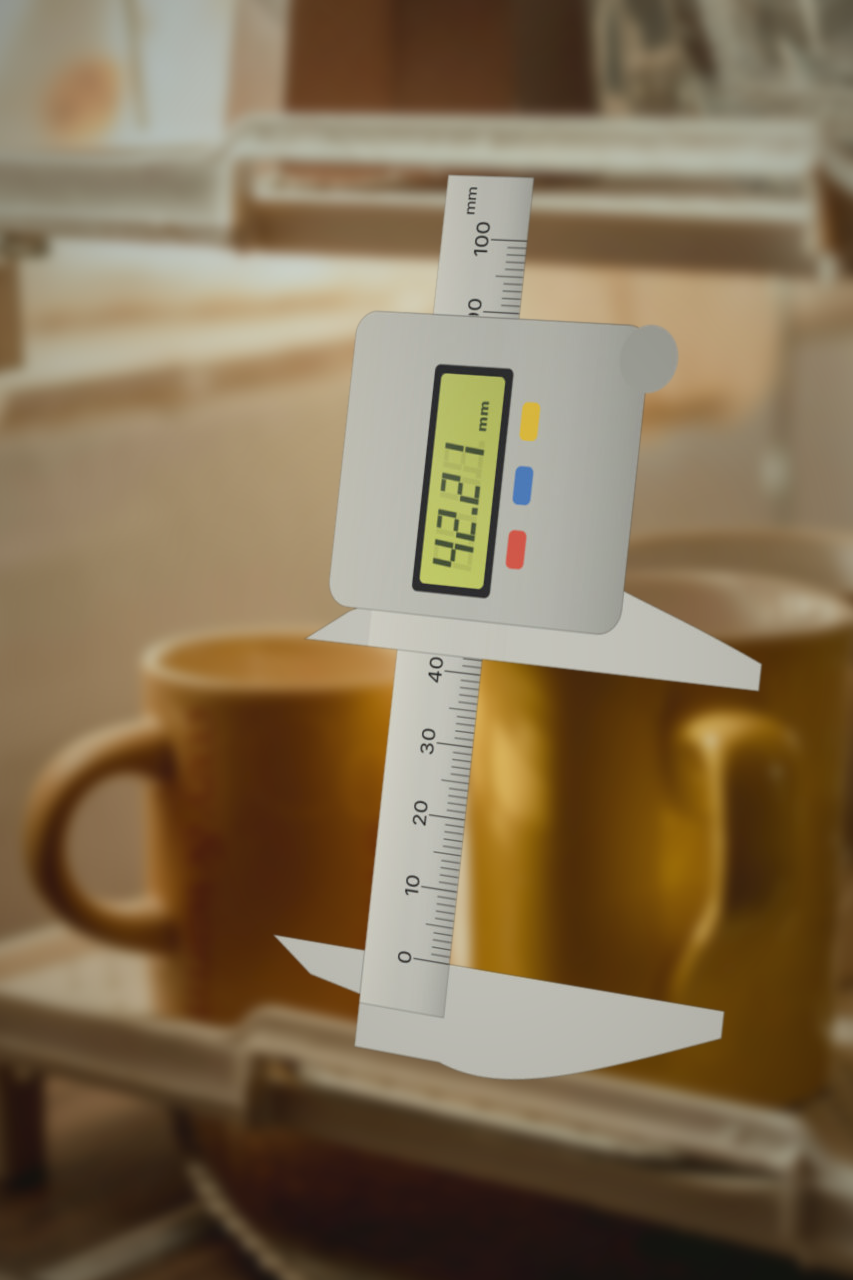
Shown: 42.21 mm
